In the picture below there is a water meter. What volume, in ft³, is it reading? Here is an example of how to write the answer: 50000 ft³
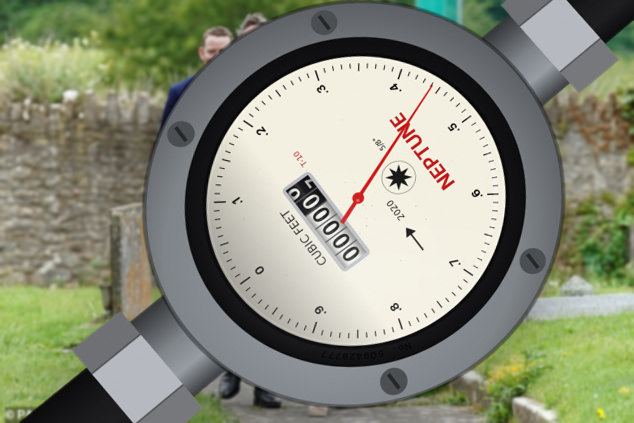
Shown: 6.44 ft³
